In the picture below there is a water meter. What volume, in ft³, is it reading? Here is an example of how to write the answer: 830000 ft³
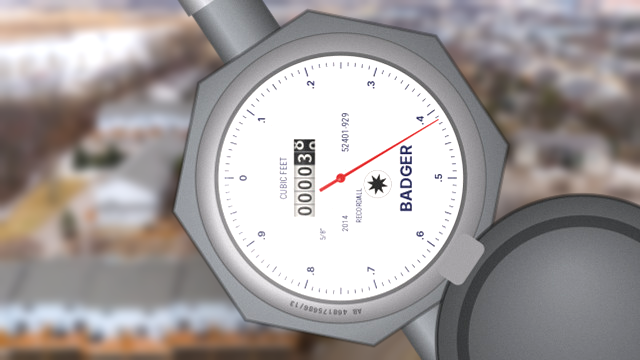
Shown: 38.41 ft³
